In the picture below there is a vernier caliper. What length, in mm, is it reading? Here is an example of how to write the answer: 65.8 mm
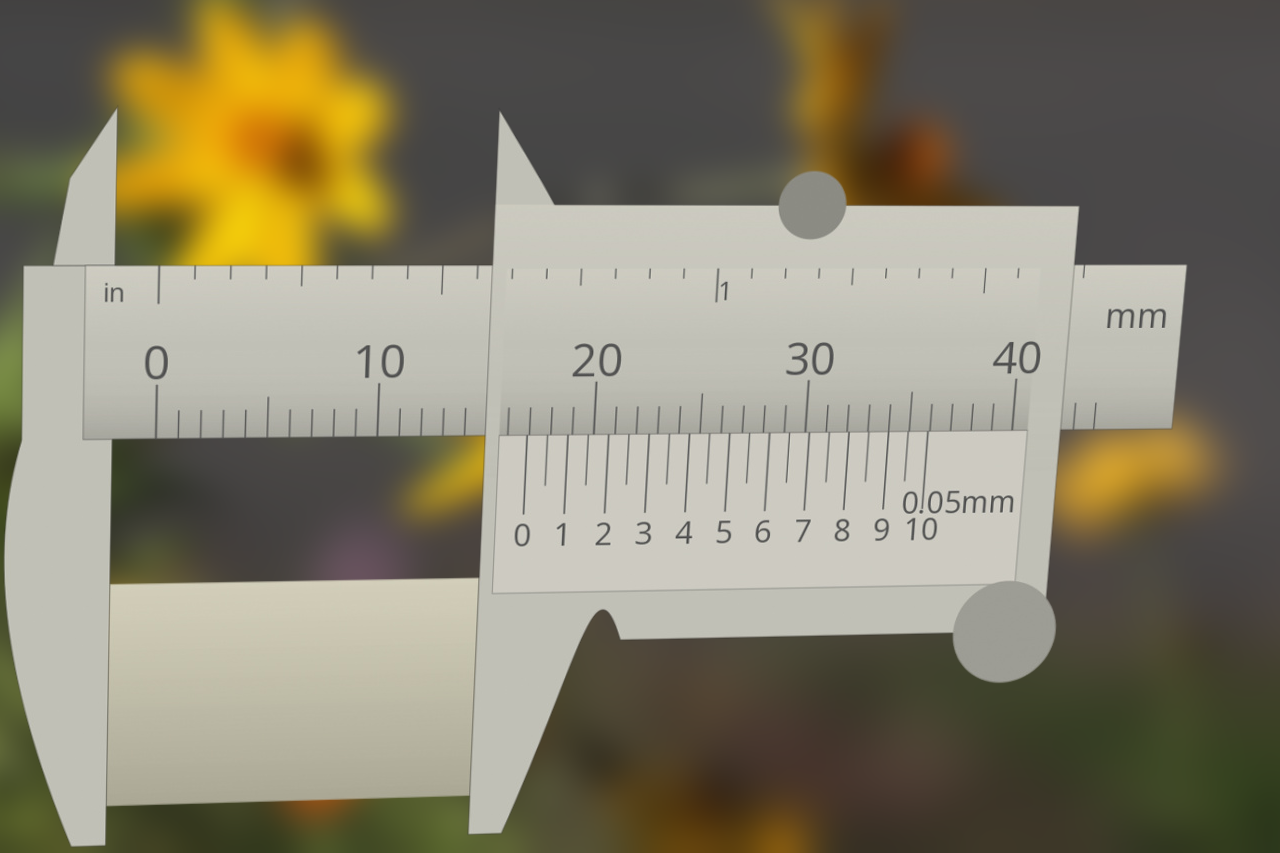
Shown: 16.9 mm
